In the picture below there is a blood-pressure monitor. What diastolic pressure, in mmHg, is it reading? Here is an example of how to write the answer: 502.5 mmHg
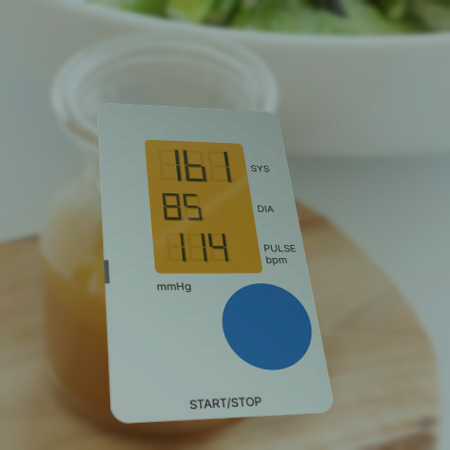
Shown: 85 mmHg
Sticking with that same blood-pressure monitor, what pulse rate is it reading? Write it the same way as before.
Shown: 114 bpm
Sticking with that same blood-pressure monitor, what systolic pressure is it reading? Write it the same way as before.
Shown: 161 mmHg
